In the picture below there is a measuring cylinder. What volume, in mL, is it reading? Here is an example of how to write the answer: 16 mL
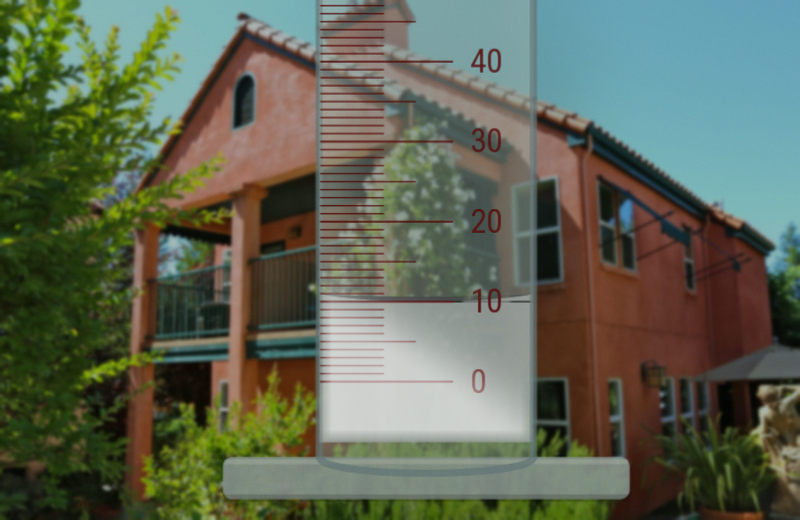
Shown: 10 mL
